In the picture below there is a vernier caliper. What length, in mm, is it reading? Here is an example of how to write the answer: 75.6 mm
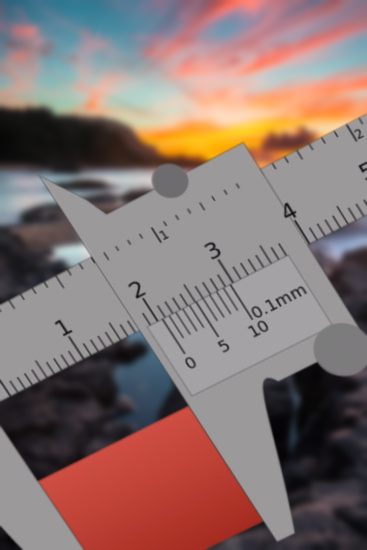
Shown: 20.6 mm
